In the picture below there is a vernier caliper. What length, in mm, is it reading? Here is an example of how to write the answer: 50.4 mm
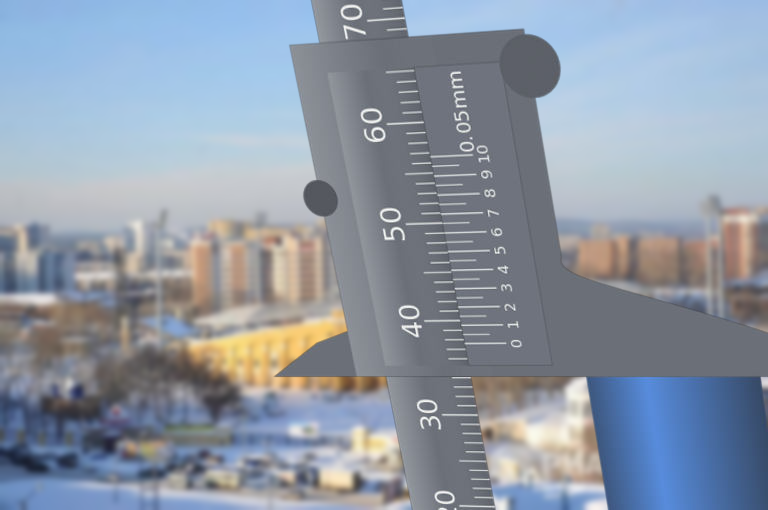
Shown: 37.6 mm
